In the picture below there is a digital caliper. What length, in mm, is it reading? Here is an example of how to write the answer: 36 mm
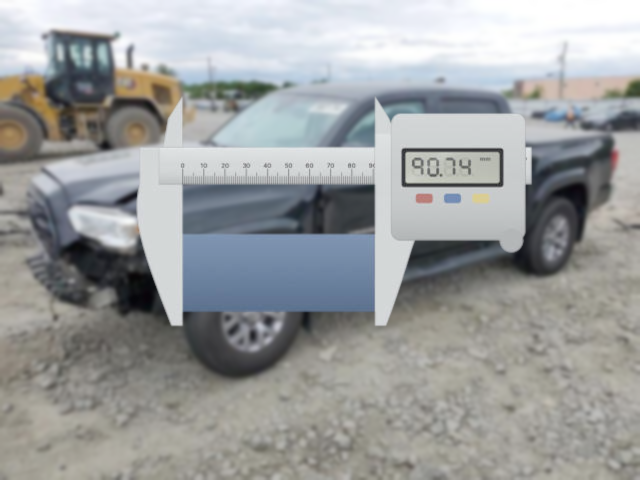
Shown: 90.74 mm
